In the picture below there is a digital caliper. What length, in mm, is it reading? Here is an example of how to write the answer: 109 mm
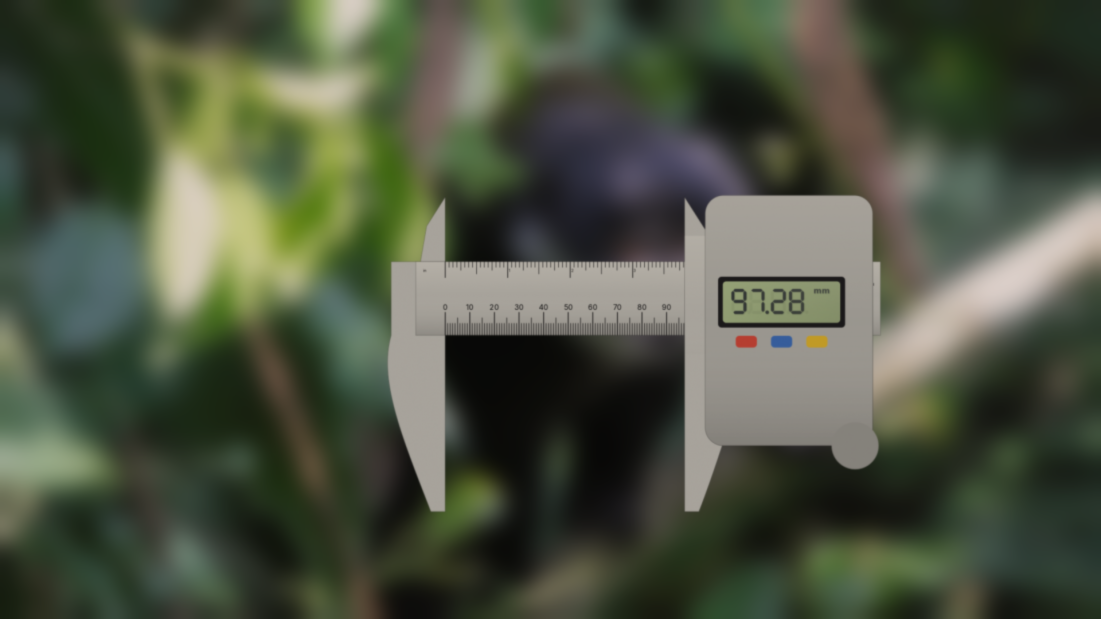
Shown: 97.28 mm
